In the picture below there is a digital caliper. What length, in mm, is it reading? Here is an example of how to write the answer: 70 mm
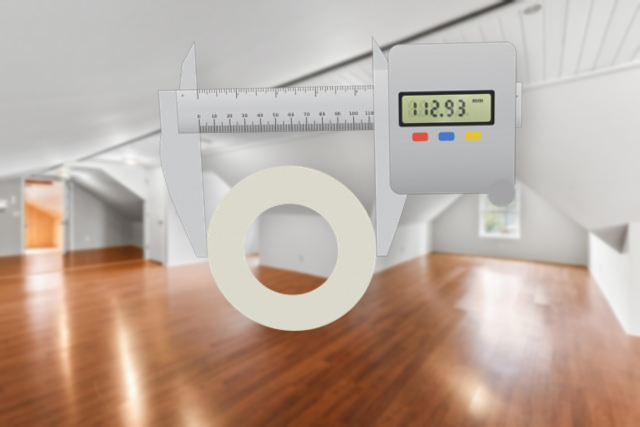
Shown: 112.93 mm
